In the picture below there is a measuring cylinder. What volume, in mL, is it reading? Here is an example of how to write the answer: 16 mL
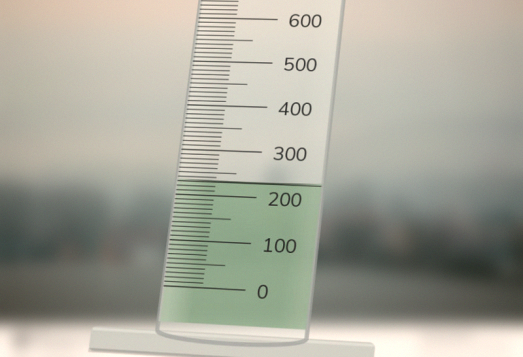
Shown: 230 mL
